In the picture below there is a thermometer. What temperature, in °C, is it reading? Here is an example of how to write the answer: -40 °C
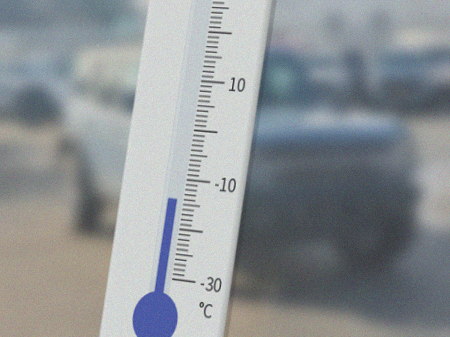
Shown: -14 °C
